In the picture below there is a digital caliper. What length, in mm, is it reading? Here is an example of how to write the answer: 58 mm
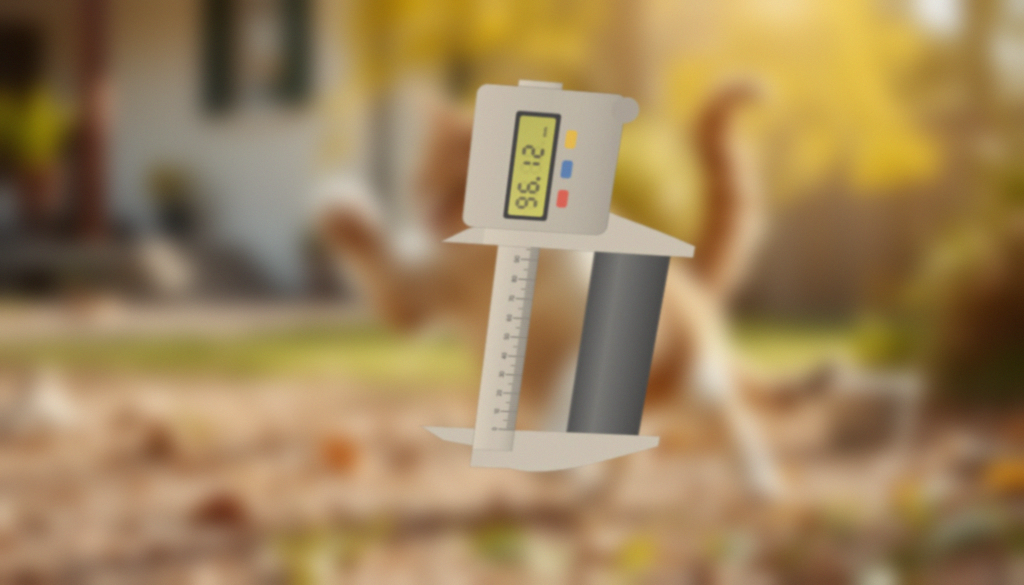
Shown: 96.12 mm
